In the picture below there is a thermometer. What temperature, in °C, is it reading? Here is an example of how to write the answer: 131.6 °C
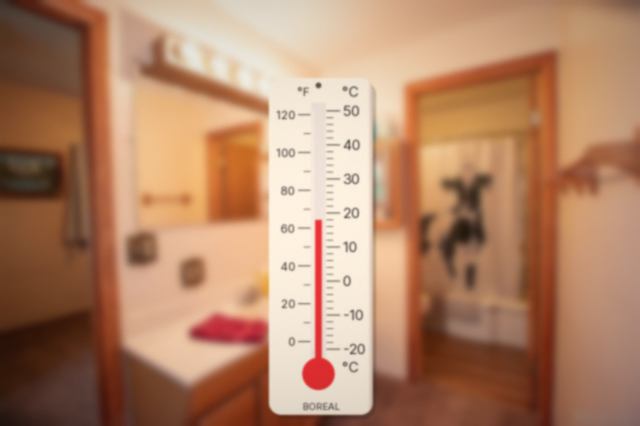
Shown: 18 °C
